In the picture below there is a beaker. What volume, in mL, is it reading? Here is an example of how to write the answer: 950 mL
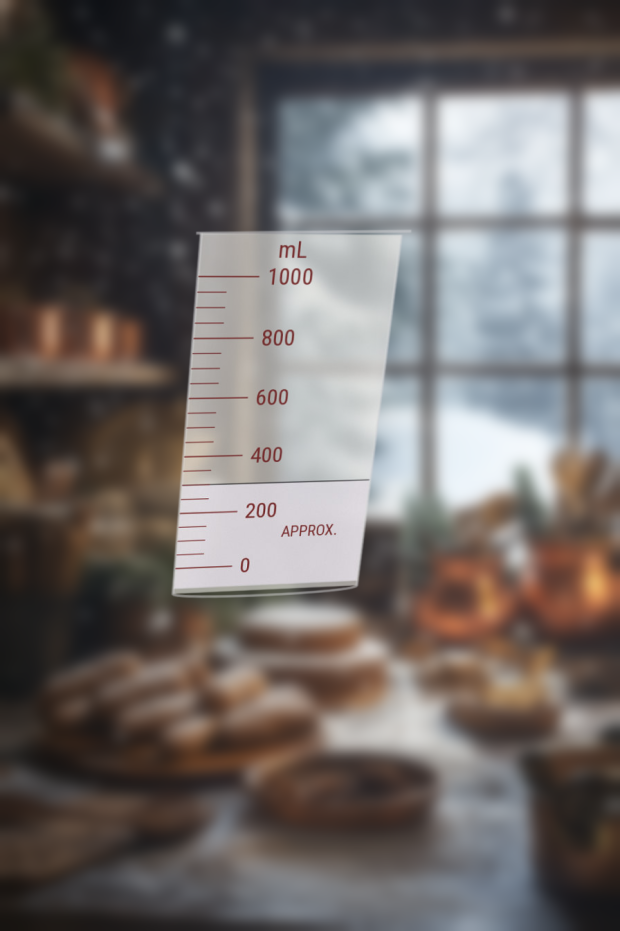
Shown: 300 mL
